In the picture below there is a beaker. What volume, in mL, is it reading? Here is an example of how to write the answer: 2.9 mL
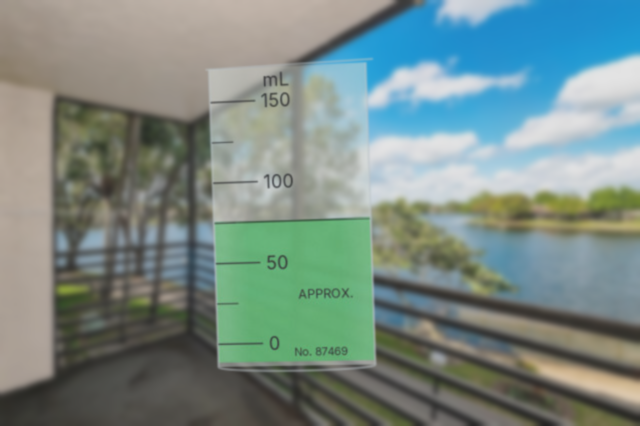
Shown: 75 mL
